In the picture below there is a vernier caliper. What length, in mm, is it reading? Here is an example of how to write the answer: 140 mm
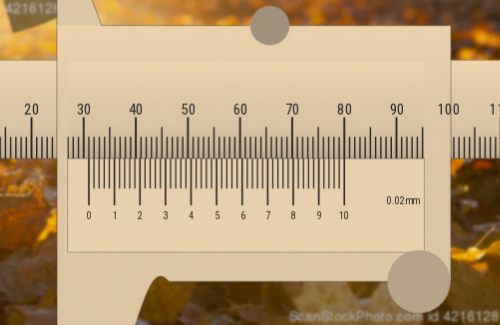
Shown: 31.0 mm
